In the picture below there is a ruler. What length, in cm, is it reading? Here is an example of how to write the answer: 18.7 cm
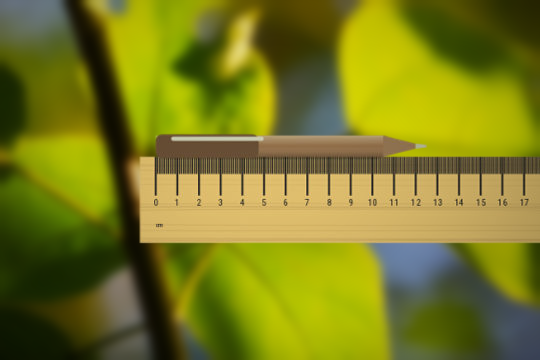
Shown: 12.5 cm
